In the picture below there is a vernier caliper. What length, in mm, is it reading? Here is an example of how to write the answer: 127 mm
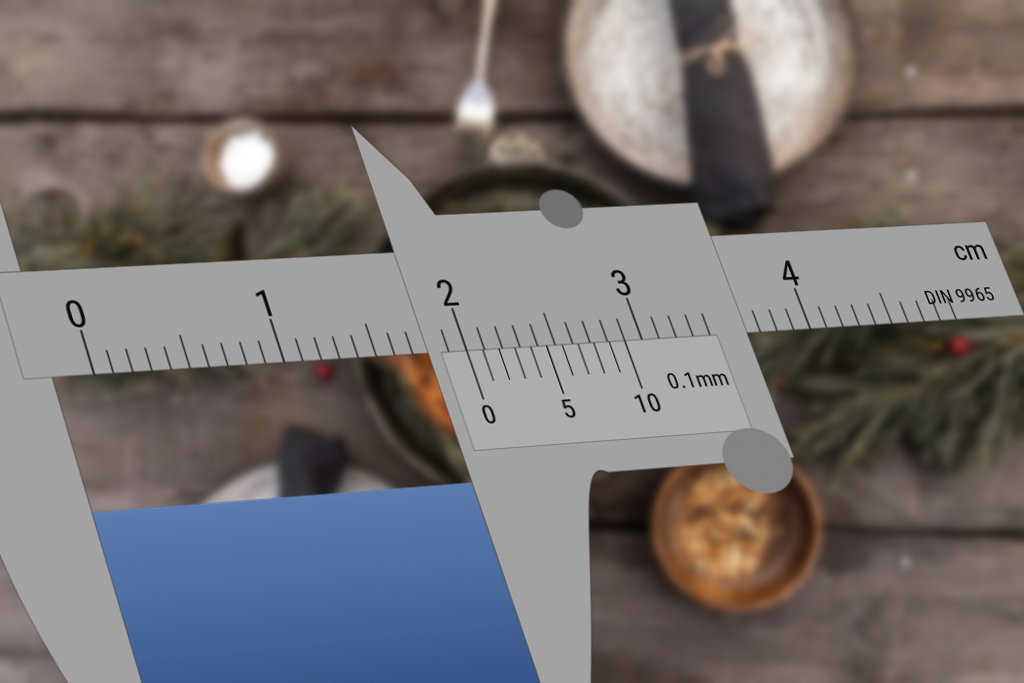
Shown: 20.0 mm
